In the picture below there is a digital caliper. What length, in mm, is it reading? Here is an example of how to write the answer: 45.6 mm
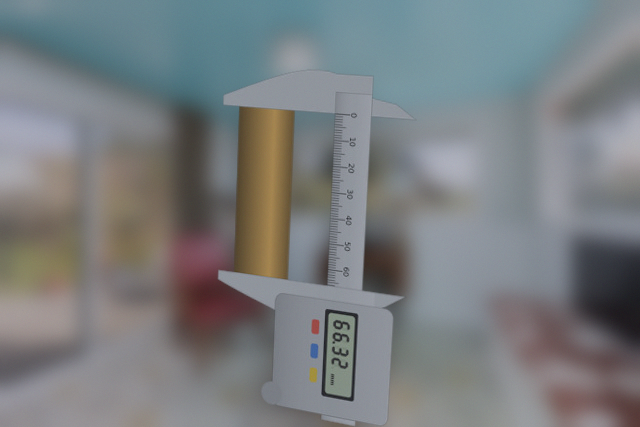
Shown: 66.32 mm
